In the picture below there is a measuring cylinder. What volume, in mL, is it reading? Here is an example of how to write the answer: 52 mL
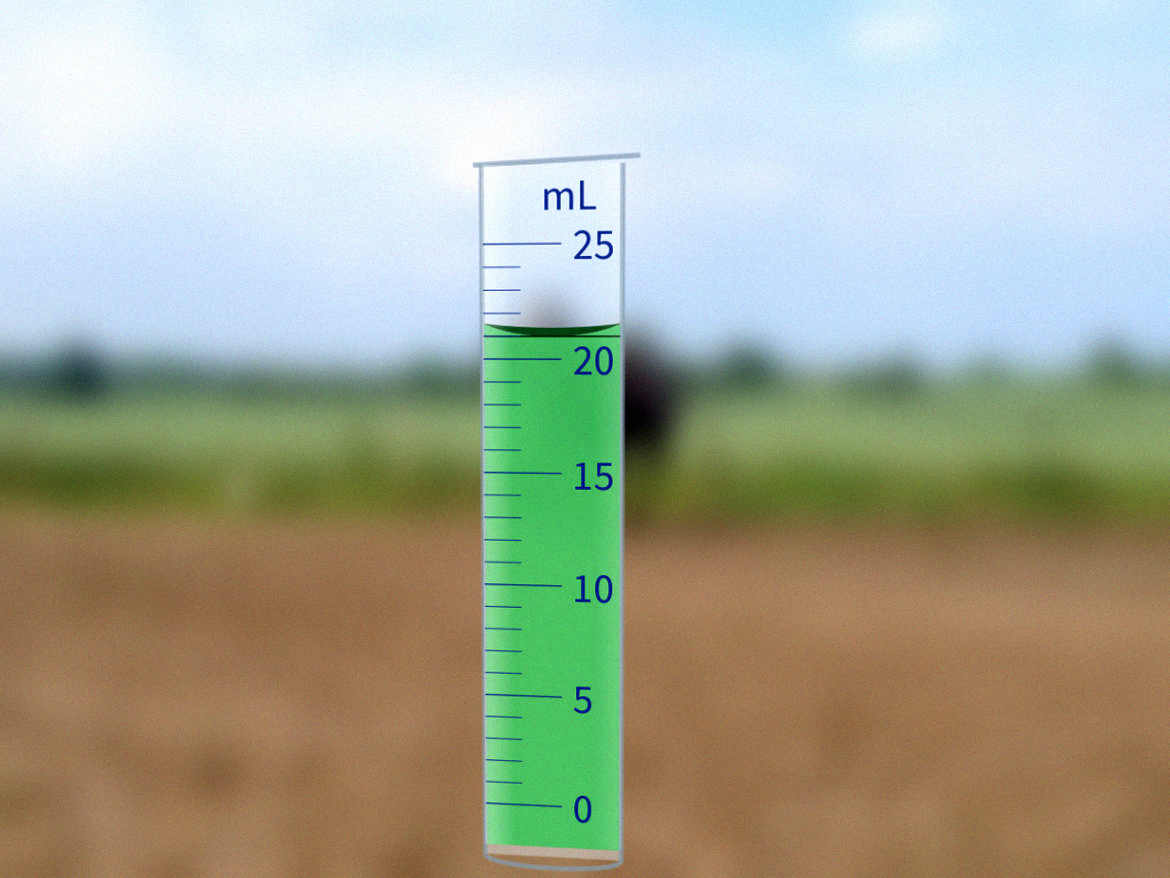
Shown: 21 mL
